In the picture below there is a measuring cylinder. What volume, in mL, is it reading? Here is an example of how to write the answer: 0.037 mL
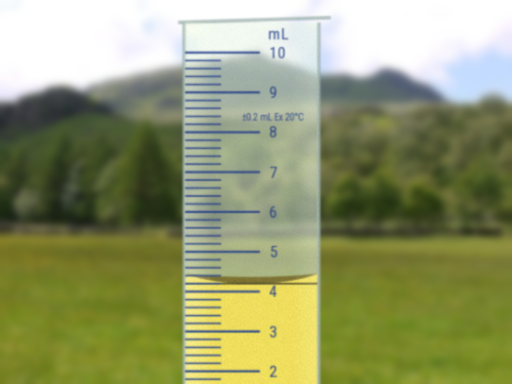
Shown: 4.2 mL
